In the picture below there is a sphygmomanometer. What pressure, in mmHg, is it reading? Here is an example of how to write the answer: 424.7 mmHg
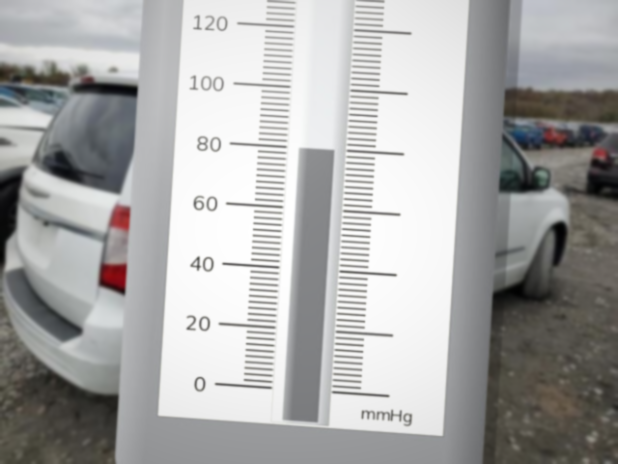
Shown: 80 mmHg
